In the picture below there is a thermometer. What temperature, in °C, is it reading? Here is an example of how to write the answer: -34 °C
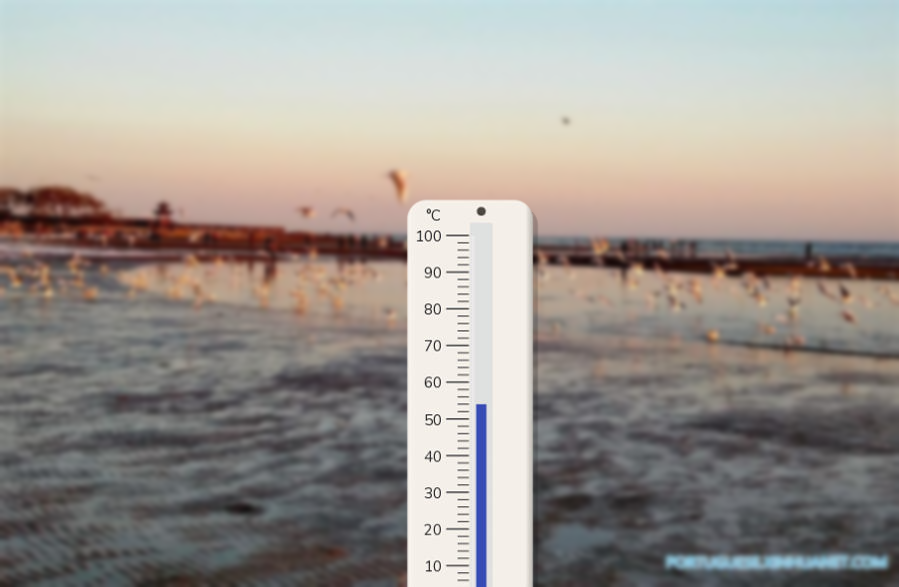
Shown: 54 °C
